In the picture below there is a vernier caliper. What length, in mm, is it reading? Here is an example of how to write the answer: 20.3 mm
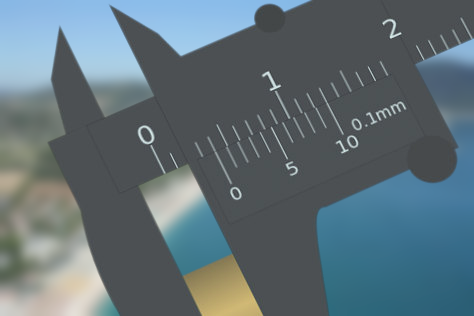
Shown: 4.0 mm
